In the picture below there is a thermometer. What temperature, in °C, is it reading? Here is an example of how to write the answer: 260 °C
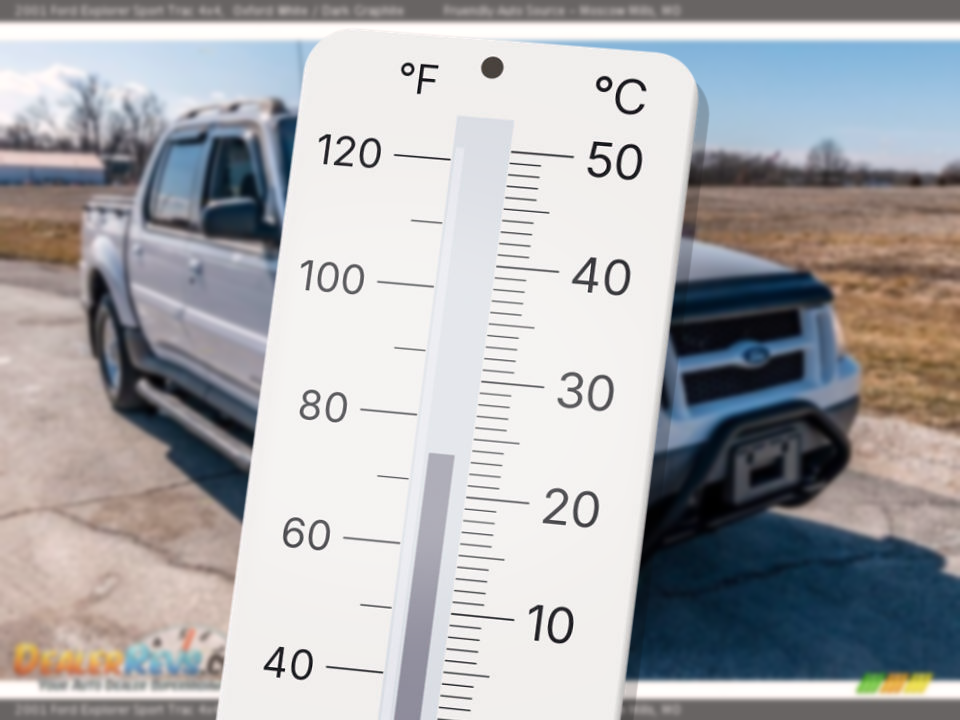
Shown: 23.5 °C
